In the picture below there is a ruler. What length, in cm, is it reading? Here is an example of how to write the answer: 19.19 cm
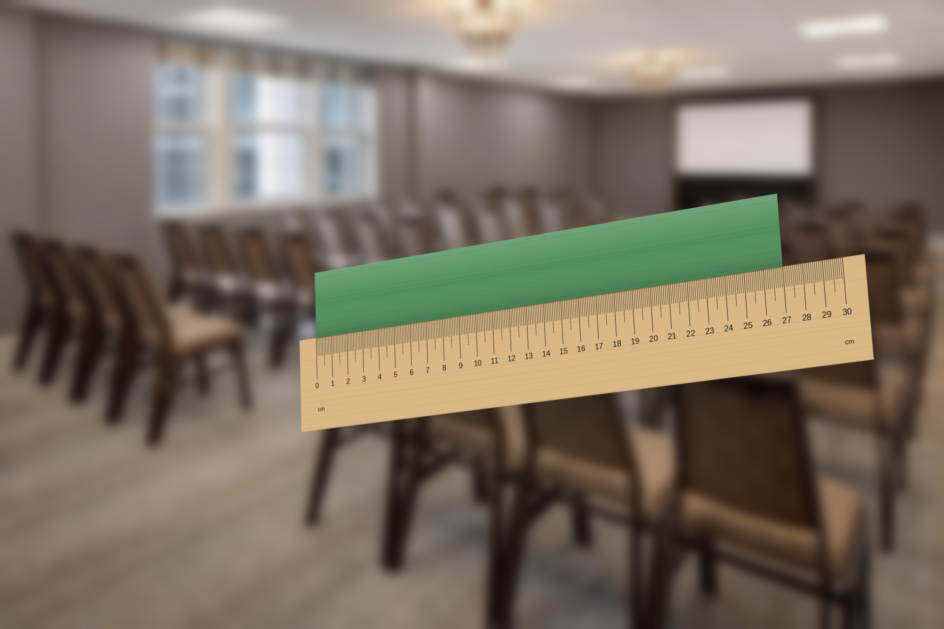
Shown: 27 cm
